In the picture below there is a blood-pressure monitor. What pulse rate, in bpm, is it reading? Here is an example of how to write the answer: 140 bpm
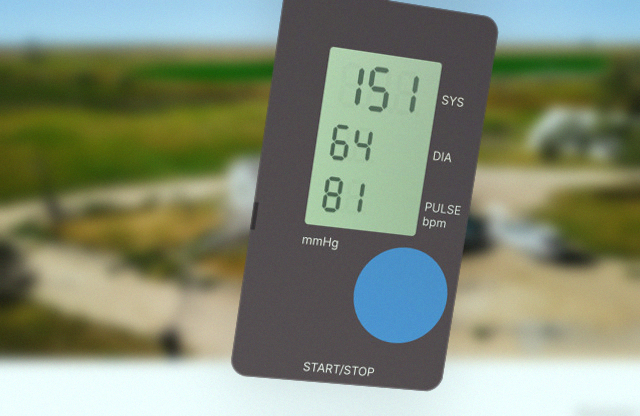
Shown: 81 bpm
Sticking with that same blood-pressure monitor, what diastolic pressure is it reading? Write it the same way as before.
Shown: 64 mmHg
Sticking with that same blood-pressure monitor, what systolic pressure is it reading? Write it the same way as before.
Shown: 151 mmHg
